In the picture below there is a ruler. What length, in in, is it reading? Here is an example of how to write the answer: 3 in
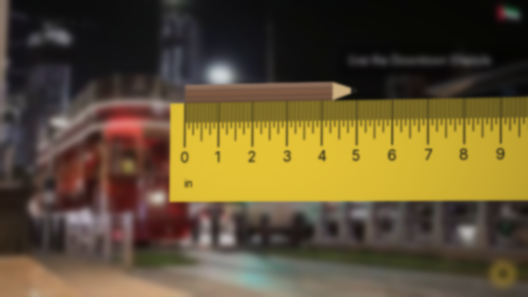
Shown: 5 in
